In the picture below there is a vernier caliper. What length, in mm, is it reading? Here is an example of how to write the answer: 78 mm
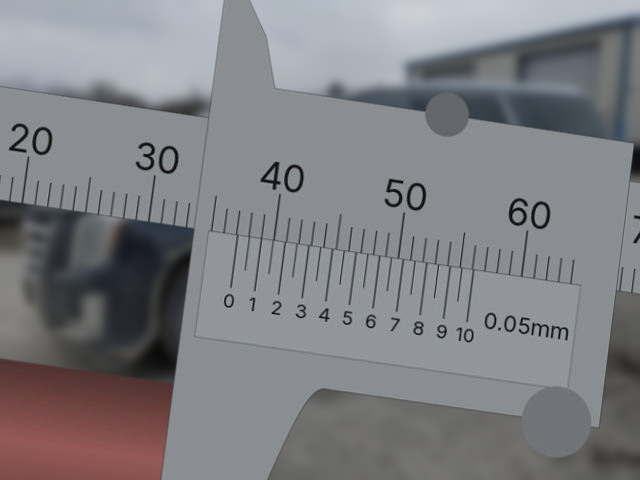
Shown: 37.1 mm
